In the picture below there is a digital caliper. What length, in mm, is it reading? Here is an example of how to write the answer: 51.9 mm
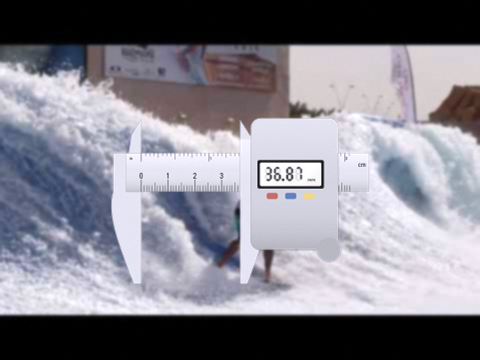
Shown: 36.87 mm
